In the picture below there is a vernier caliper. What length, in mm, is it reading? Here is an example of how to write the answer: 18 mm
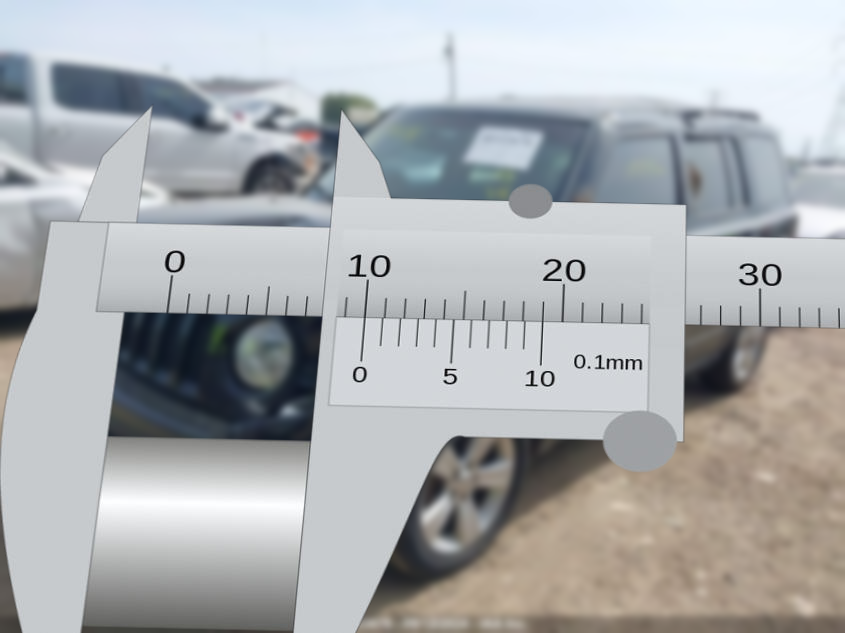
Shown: 10.0 mm
